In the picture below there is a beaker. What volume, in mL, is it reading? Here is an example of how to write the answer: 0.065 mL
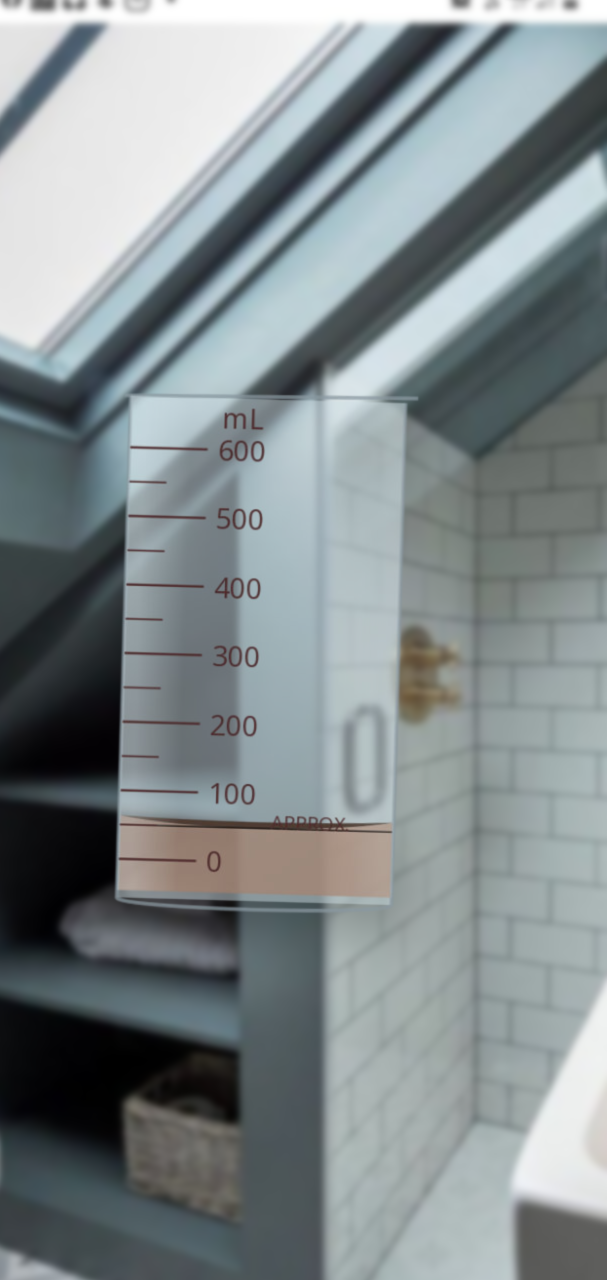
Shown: 50 mL
